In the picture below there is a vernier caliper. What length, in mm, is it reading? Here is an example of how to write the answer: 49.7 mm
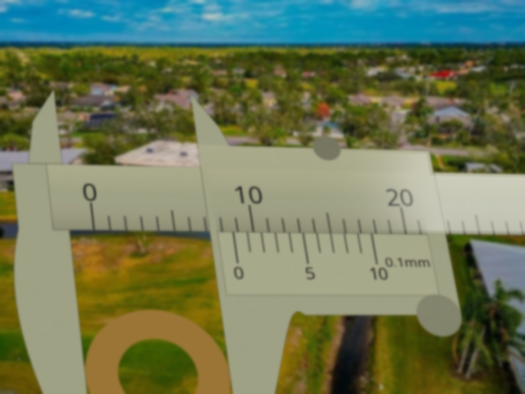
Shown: 8.7 mm
